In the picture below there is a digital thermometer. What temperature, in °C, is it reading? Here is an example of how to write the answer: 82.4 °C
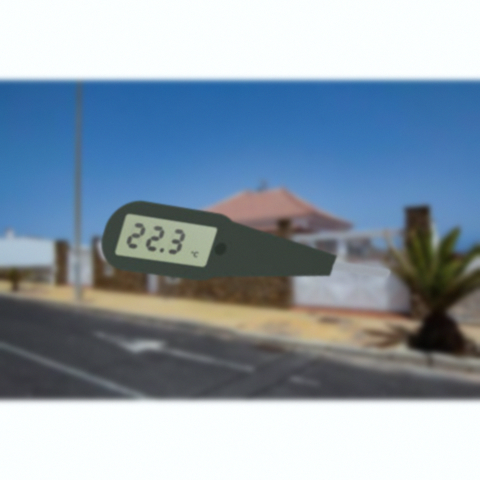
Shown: 22.3 °C
